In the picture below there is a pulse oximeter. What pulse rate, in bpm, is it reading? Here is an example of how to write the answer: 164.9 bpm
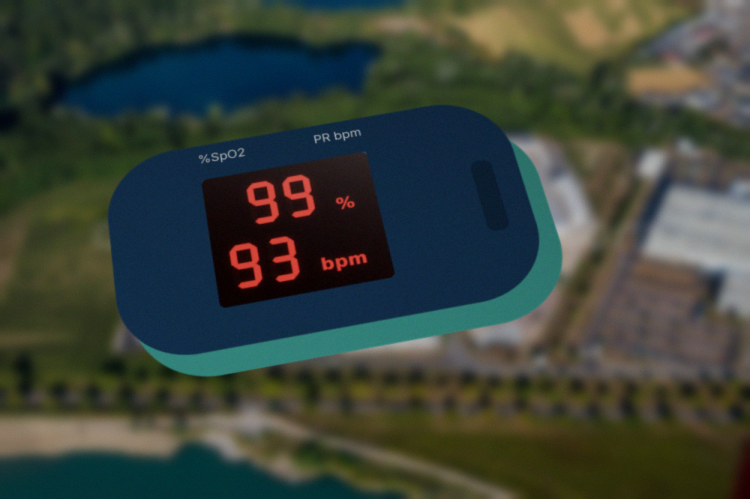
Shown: 93 bpm
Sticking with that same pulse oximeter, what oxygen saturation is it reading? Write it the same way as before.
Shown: 99 %
